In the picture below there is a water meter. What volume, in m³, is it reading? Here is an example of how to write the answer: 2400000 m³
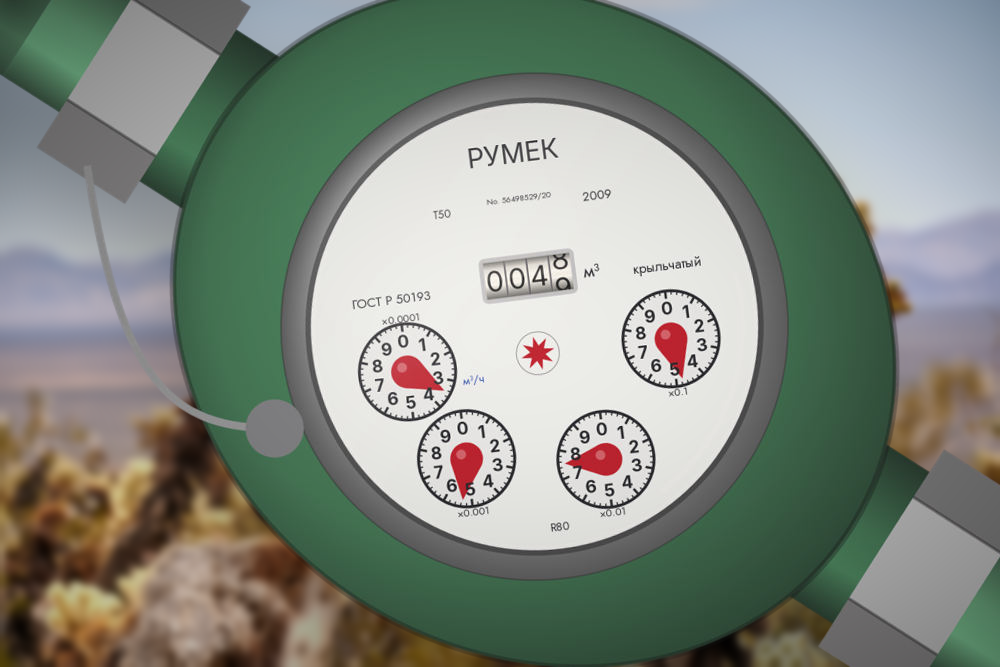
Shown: 48.4753 m³
